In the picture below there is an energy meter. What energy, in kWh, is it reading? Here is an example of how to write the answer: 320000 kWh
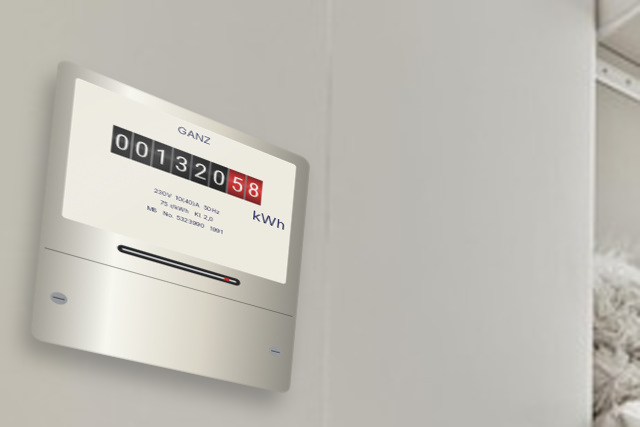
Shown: 1320.58 kWh
